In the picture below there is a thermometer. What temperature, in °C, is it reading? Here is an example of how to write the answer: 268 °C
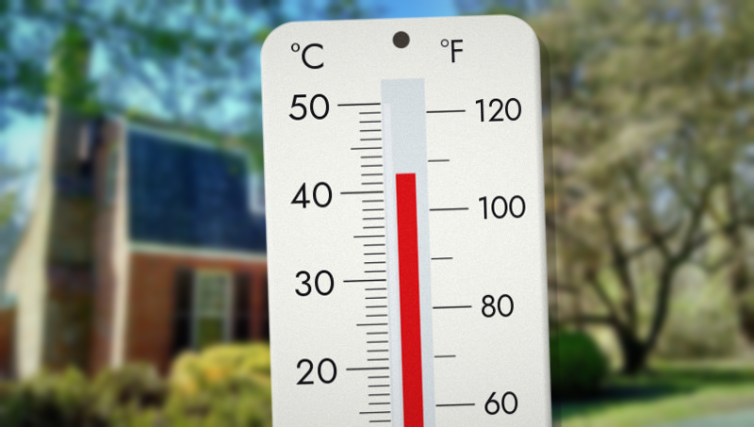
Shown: 42 °C
